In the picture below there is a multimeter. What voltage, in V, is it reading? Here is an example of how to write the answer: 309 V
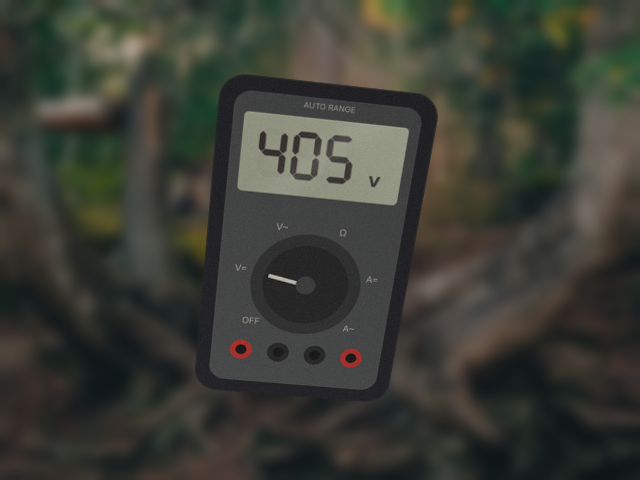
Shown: 405 V
